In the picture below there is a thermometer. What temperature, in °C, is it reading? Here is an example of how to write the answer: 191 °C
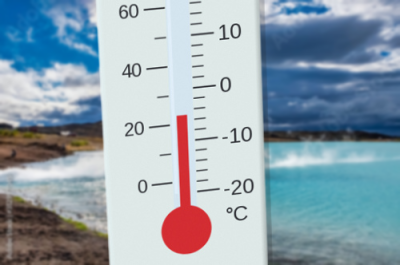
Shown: -5 °C
